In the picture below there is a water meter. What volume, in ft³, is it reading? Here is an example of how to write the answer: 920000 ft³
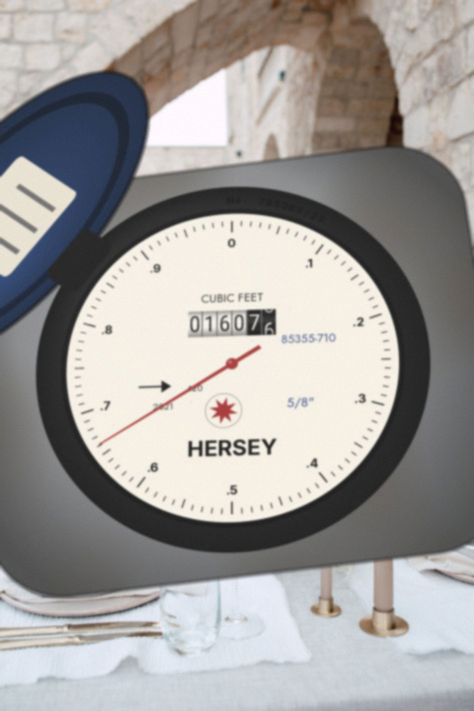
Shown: 16075.66 ft³
